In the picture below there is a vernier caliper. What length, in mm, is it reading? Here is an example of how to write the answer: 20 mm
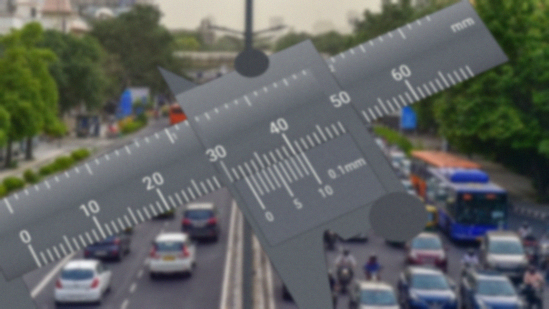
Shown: 32.0 mm
